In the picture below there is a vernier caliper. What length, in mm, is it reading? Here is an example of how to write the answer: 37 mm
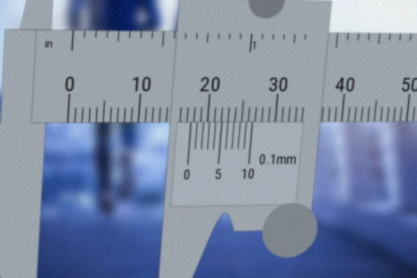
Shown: 17.6 mm
